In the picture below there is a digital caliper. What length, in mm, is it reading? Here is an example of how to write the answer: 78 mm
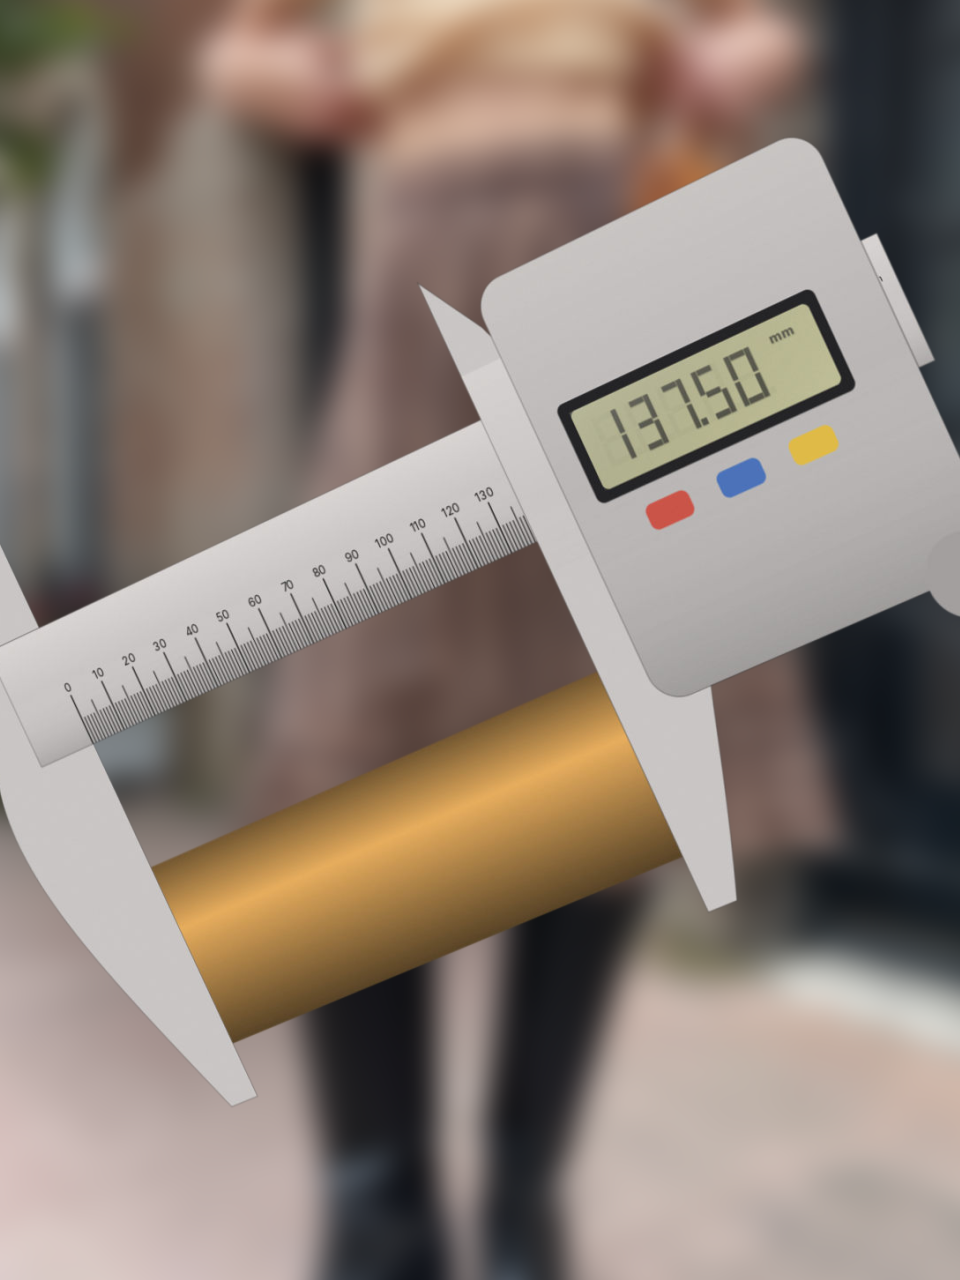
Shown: 137.50 mm
